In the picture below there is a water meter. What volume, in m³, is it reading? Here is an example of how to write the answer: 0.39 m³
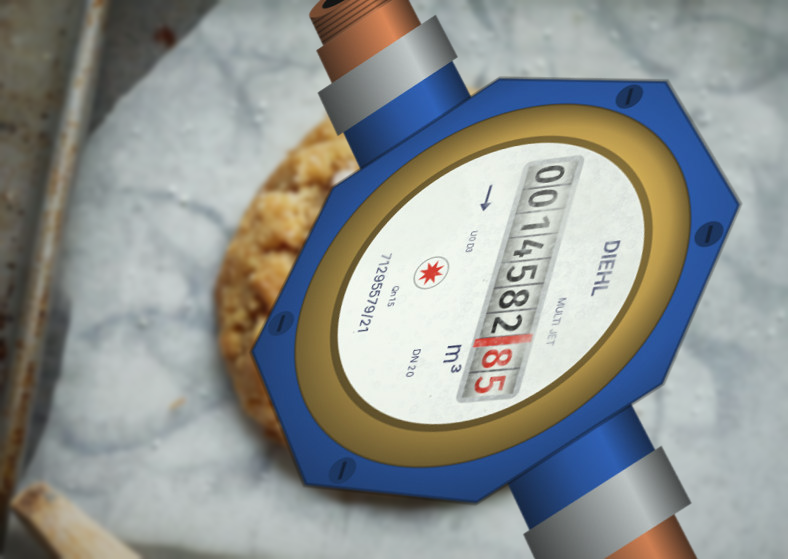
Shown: 14582.85 m³
